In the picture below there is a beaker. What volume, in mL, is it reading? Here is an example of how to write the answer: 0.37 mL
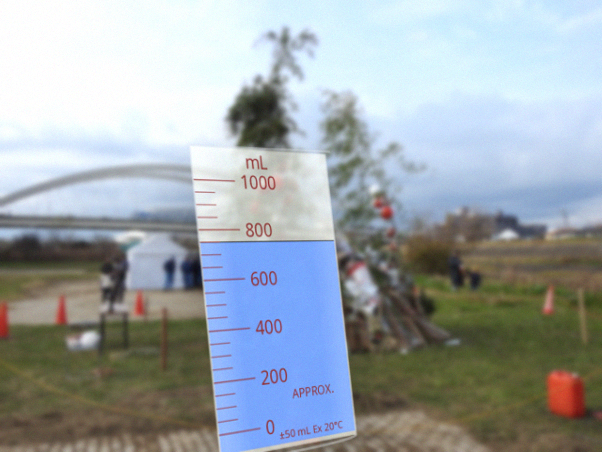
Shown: 750 mL
